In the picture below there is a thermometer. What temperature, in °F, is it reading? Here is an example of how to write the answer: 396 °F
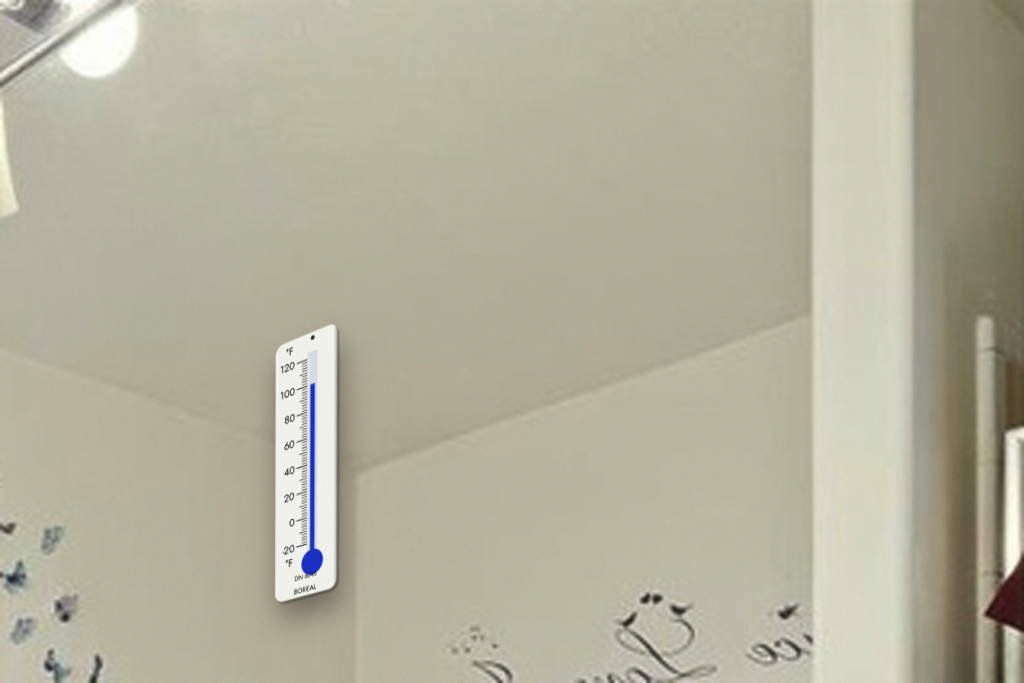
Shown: 100 °F
